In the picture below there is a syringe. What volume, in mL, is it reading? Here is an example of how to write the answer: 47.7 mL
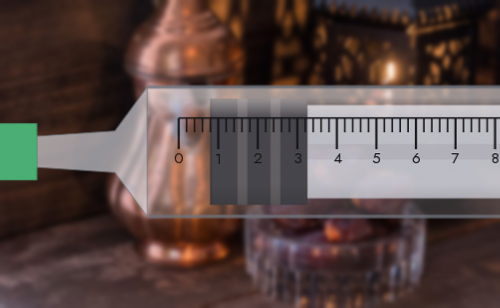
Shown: 0.8 mL
